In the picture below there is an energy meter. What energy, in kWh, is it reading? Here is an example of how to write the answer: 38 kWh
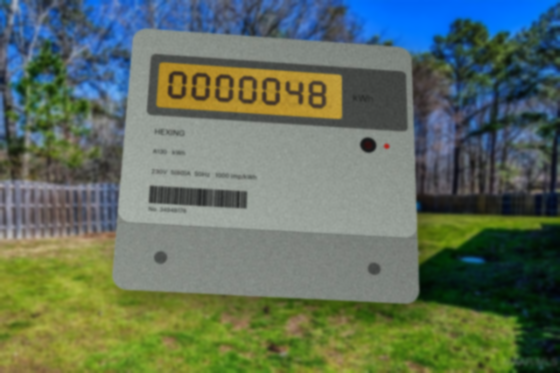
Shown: 48 kWh
